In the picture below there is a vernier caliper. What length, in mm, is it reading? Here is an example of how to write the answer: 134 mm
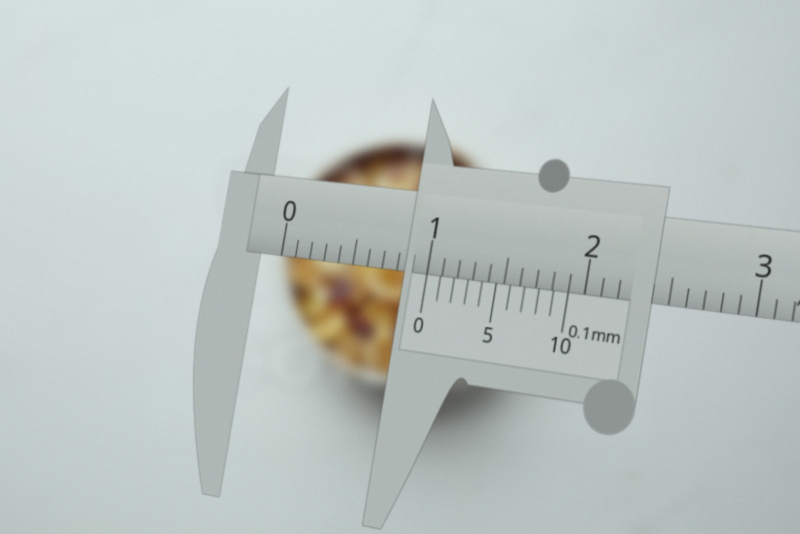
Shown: 10.0 mm
